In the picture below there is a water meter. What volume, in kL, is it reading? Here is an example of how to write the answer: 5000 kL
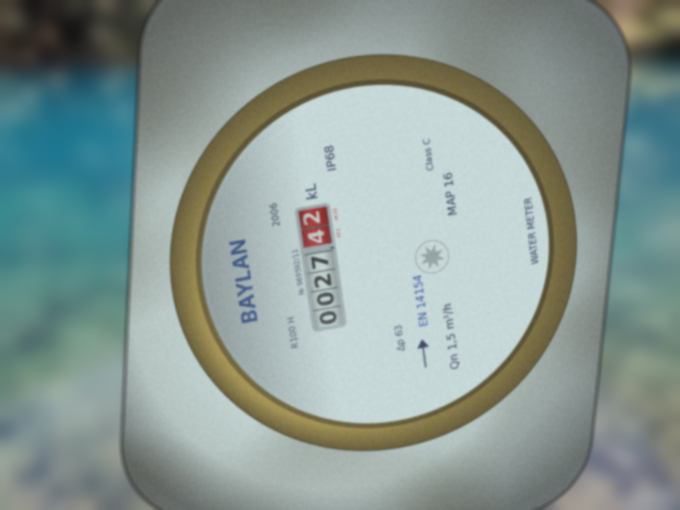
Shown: 27.42 kL
